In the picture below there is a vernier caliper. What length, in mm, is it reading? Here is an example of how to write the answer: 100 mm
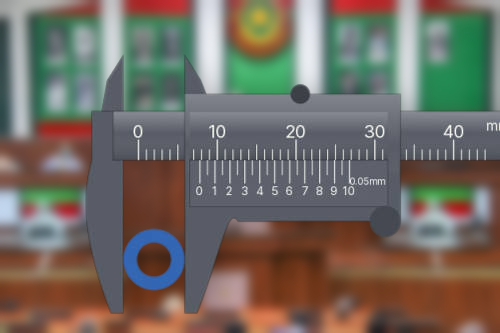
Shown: 7.8 mm
